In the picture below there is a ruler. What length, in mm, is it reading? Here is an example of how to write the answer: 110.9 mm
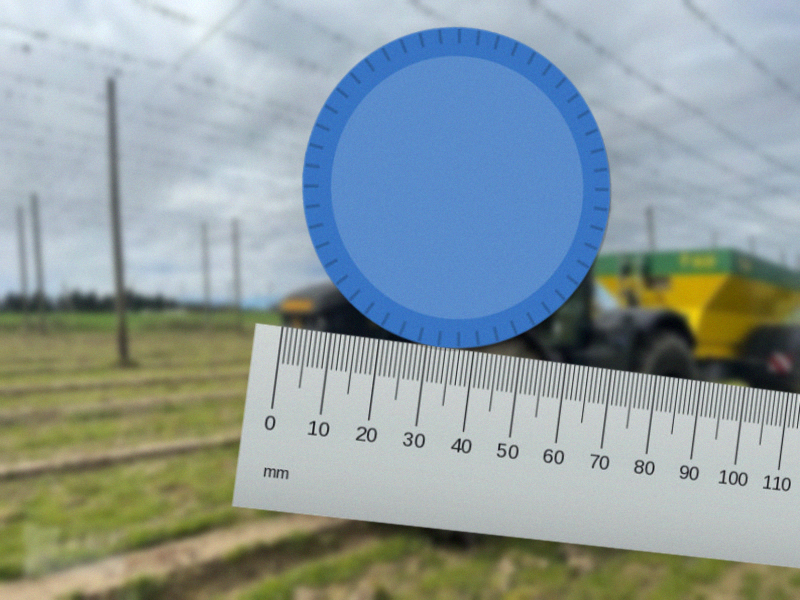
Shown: 65 mm
